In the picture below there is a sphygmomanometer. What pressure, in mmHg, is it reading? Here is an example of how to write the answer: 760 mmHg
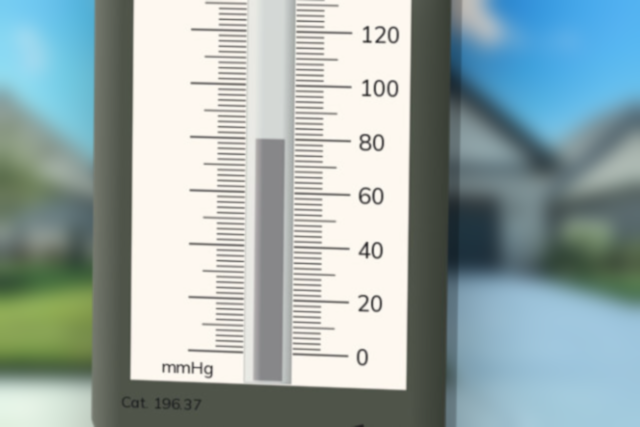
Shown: 80 mmHg
